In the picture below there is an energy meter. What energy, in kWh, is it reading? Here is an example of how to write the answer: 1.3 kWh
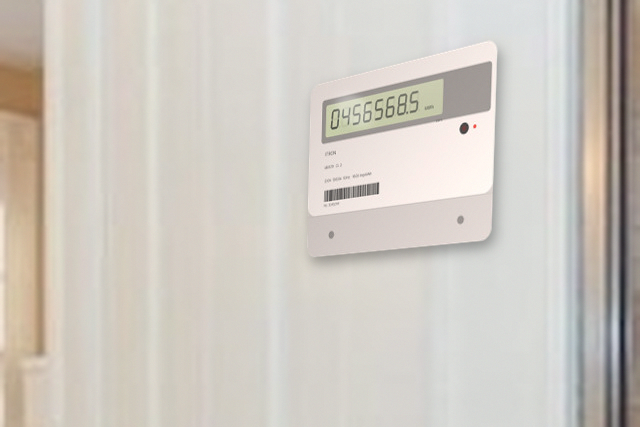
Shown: 456568.5 kWh
